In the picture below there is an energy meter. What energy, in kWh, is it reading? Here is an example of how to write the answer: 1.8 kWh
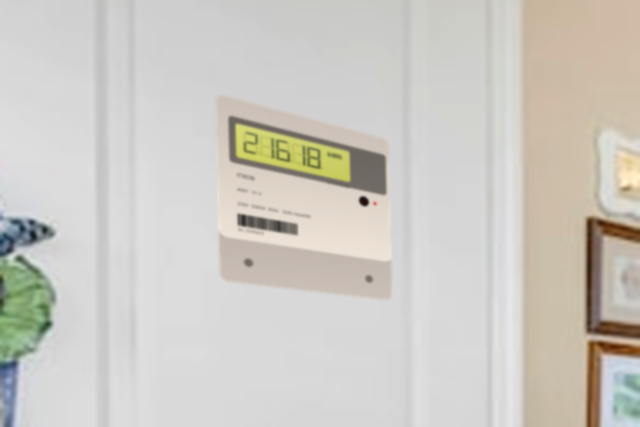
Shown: 21618 kWh
